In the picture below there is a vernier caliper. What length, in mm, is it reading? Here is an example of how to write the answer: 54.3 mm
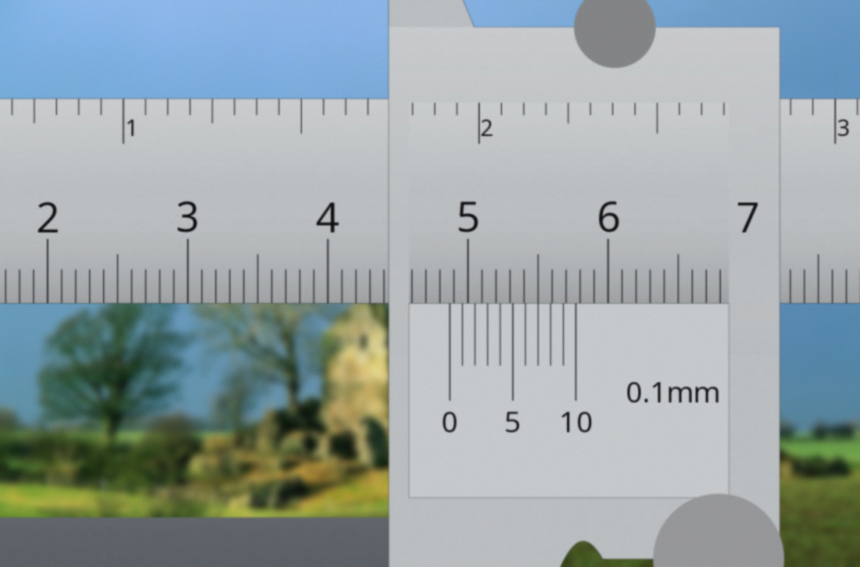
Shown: 48.7 mm
